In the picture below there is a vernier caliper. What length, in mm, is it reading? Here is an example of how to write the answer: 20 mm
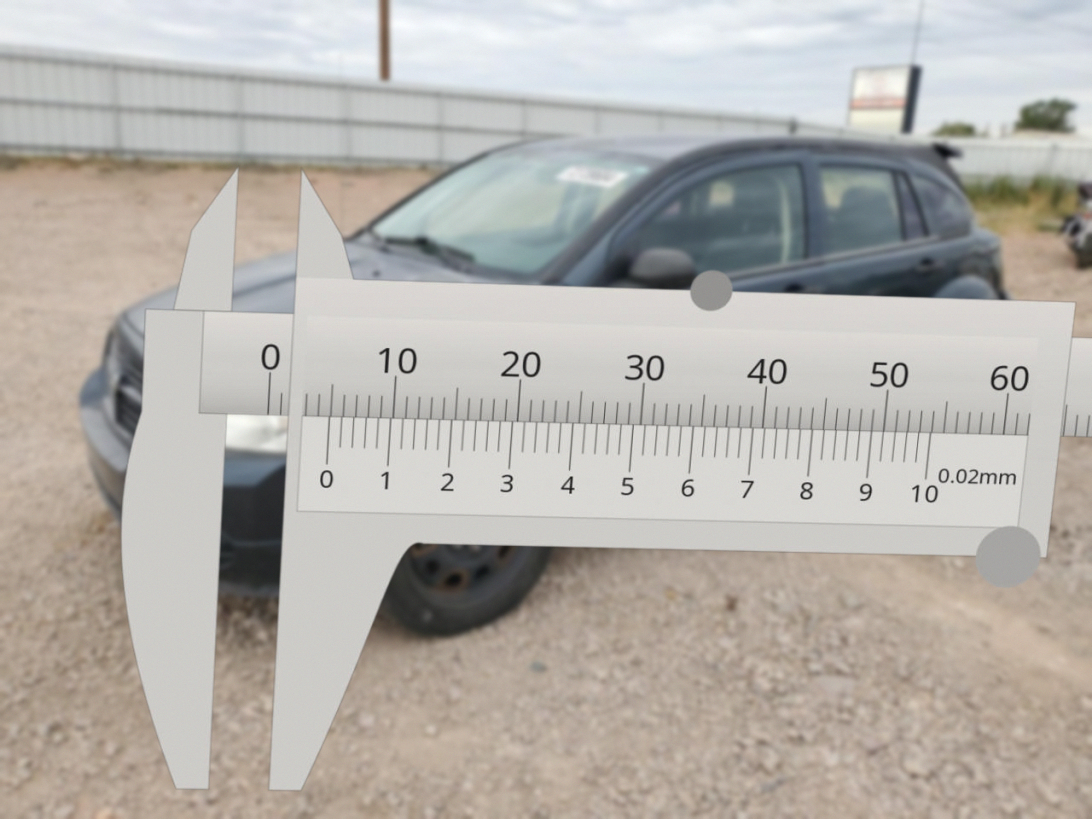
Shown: 4.9 mm
